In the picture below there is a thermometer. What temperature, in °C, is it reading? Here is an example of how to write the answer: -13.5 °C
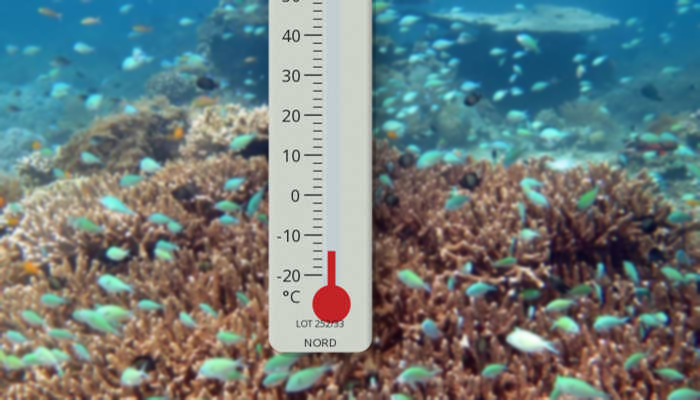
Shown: -14 °C
